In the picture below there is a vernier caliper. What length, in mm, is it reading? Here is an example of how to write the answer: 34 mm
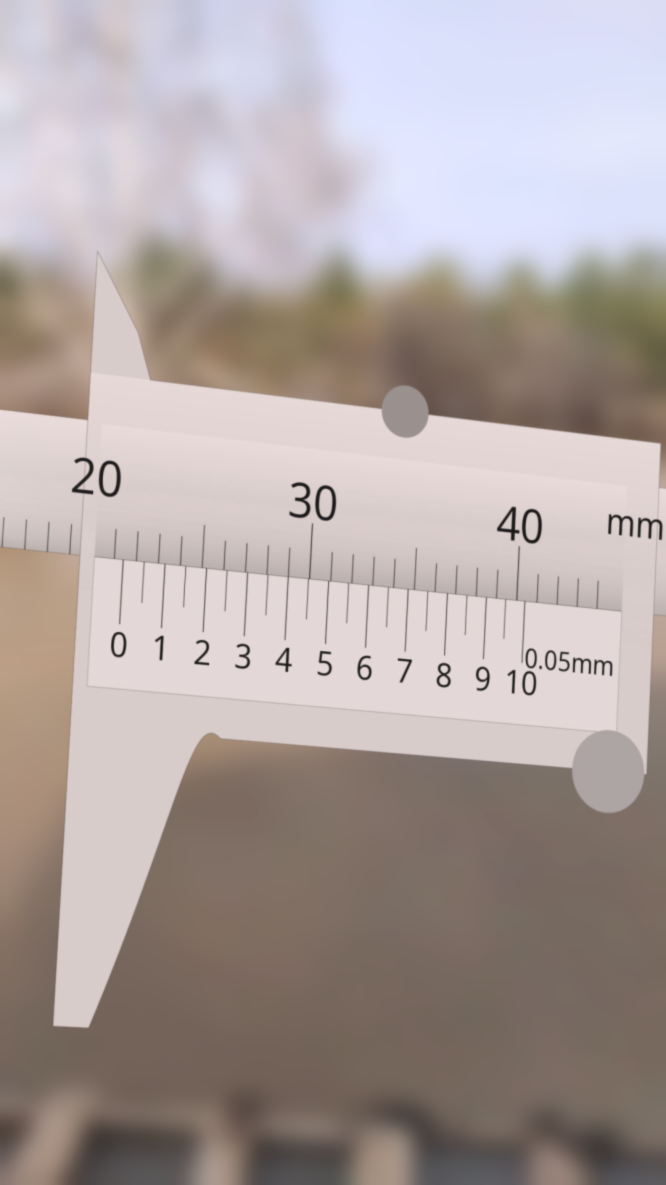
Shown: 21.4 mm
